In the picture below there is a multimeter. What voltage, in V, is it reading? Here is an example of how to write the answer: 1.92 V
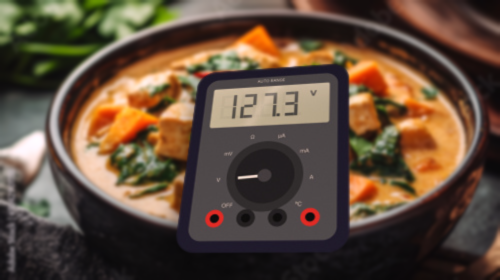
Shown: 127.3 V
